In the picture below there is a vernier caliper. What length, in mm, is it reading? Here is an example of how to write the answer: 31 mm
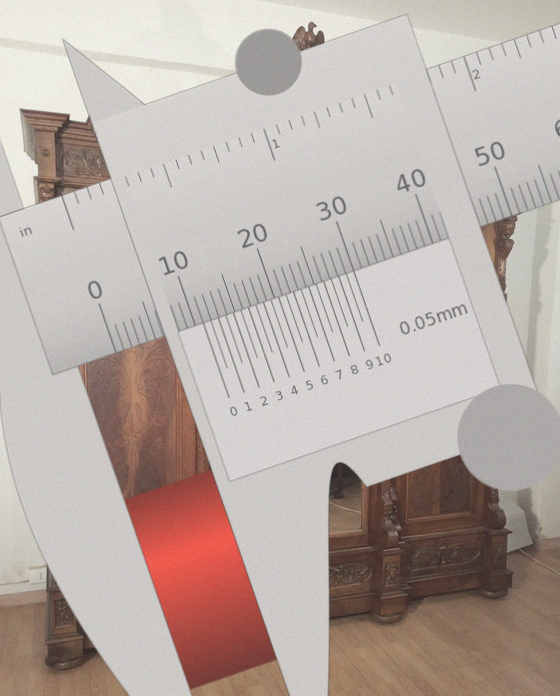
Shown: 11.0 mm
